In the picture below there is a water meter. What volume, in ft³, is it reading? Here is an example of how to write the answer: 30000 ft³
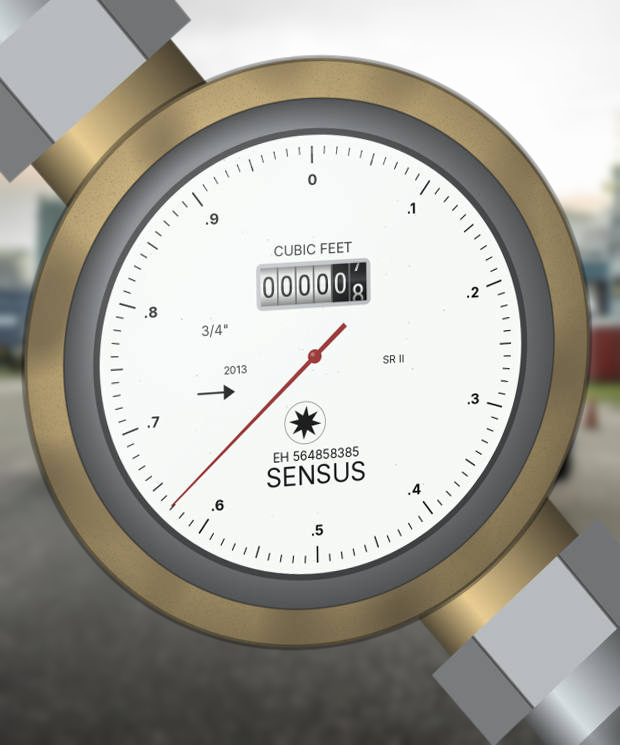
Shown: 7.63 ft³
